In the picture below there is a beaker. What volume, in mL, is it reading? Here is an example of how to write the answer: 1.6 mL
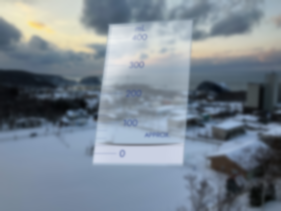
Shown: 25 mL
